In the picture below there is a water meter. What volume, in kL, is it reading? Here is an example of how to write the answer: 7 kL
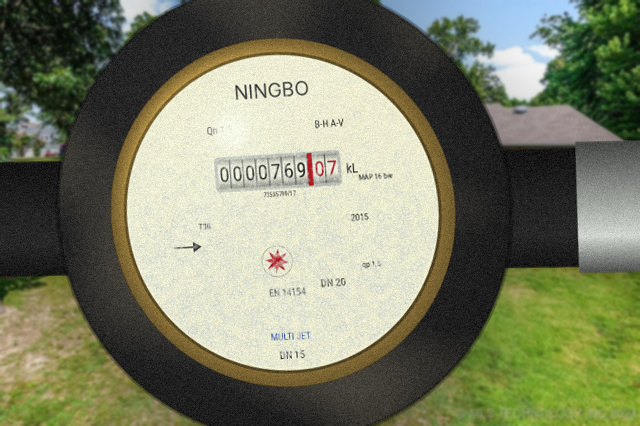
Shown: 769.07 kL
